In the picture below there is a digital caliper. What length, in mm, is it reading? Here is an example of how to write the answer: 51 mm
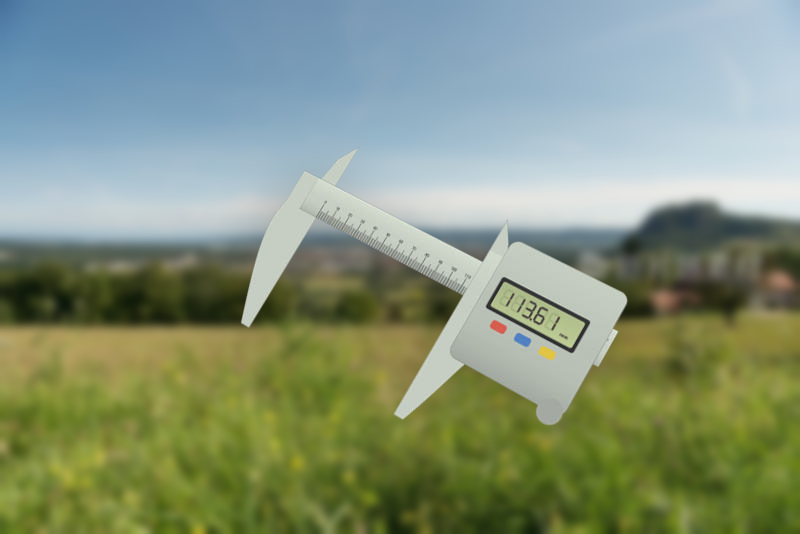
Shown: 113.61 mm
